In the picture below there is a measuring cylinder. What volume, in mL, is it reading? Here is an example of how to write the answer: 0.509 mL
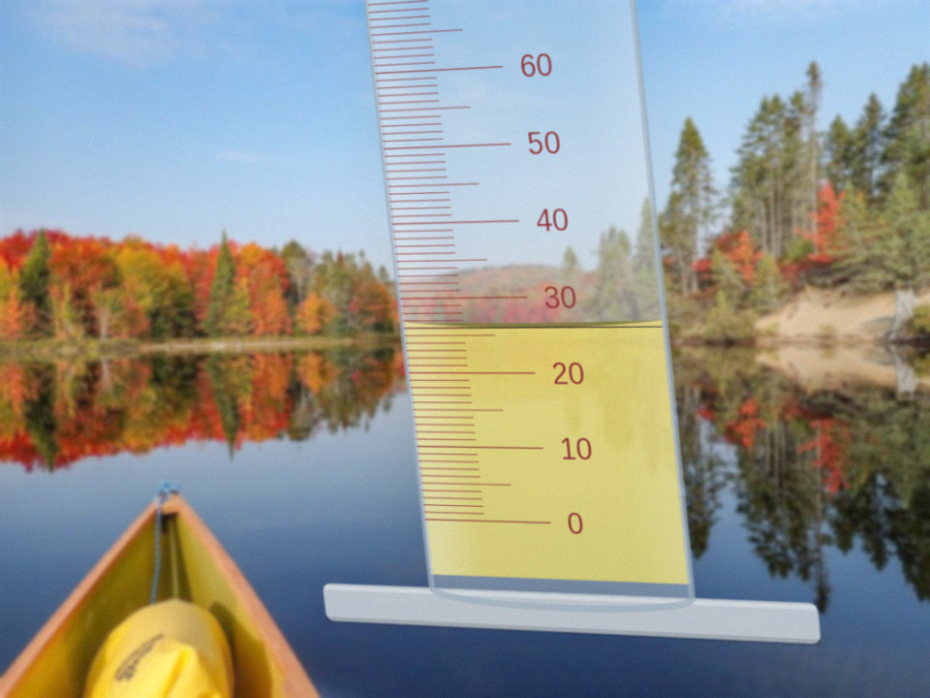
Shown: 26 mL
